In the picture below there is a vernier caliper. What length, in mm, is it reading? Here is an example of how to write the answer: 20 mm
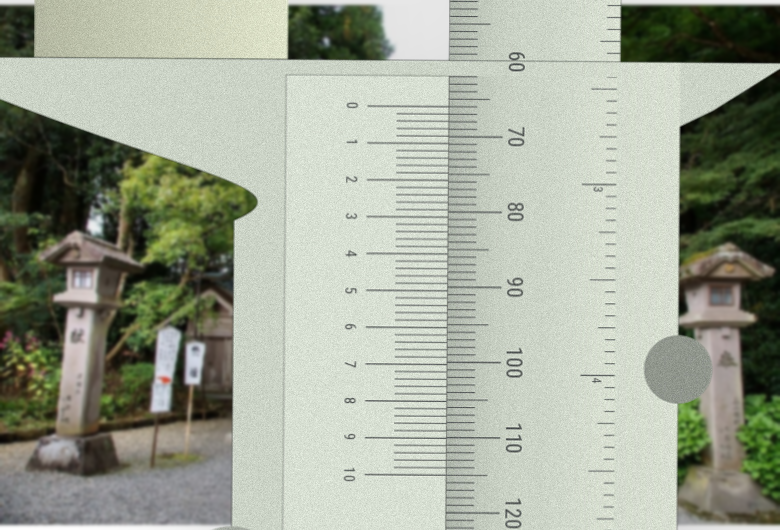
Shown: 66.0 mm
